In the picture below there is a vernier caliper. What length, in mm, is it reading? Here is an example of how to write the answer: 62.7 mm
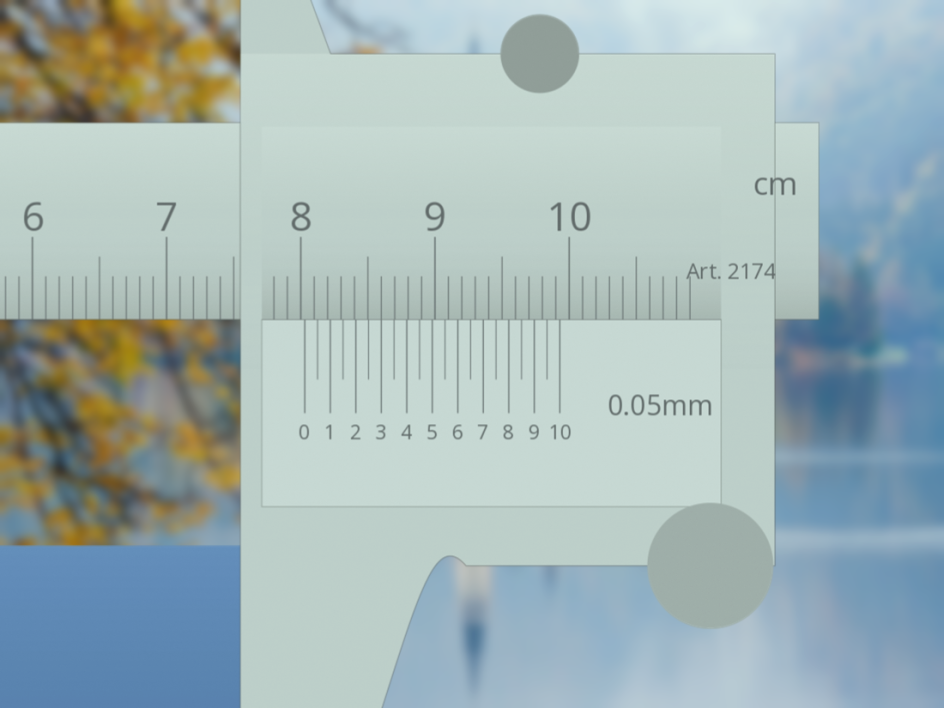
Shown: 80.3 mm
